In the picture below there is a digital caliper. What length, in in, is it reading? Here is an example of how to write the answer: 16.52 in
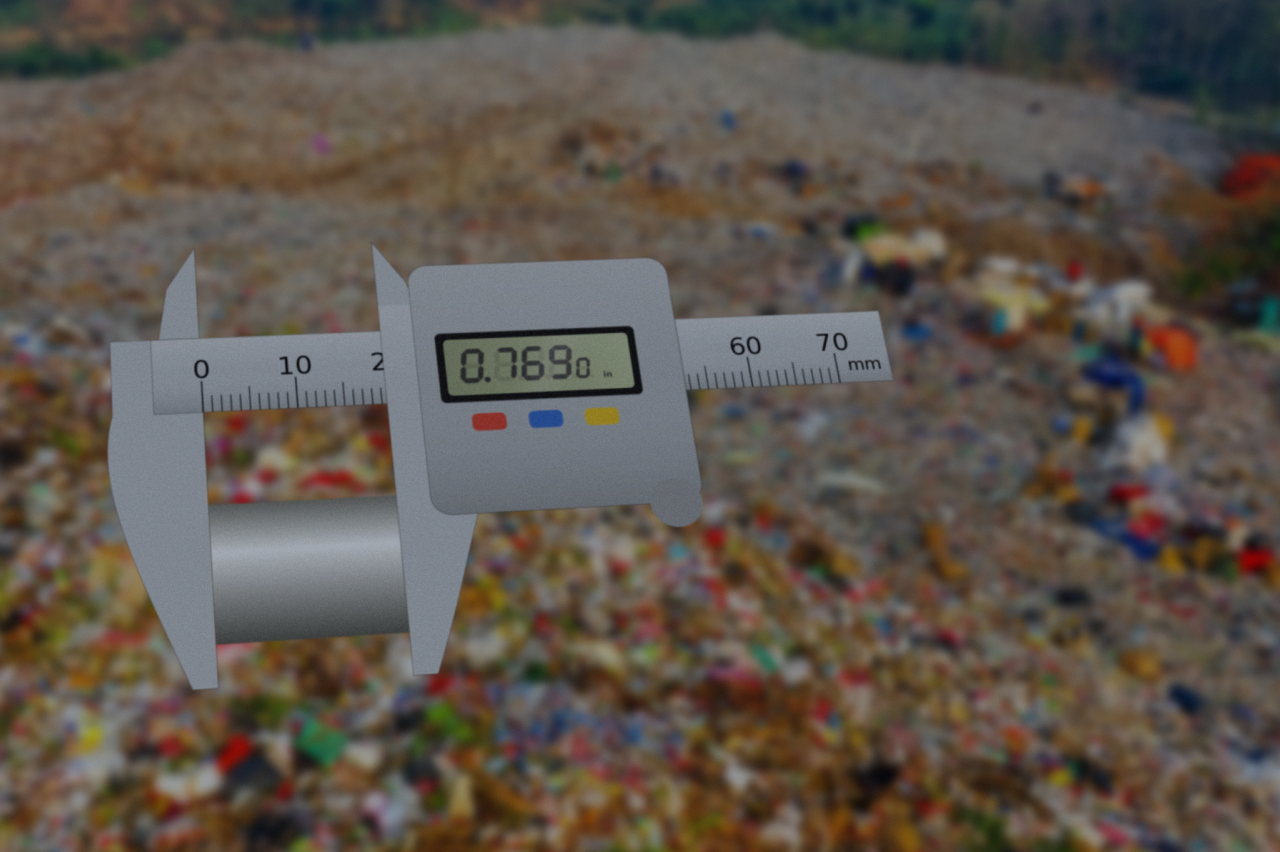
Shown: 0.7690 in
